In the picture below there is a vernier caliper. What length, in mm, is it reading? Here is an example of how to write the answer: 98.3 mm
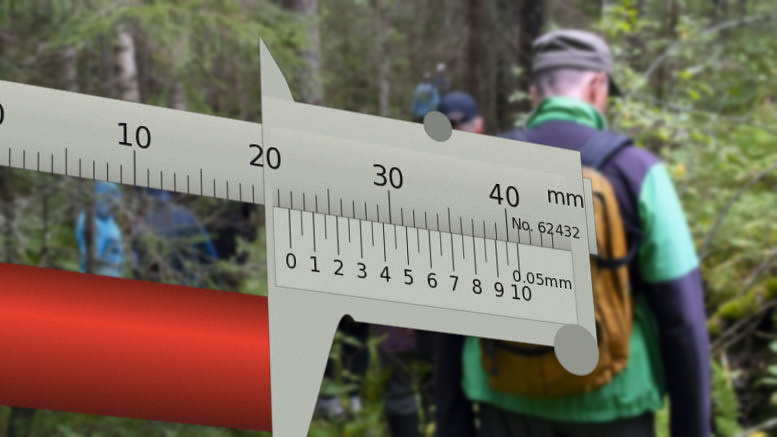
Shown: 21.8 mm
